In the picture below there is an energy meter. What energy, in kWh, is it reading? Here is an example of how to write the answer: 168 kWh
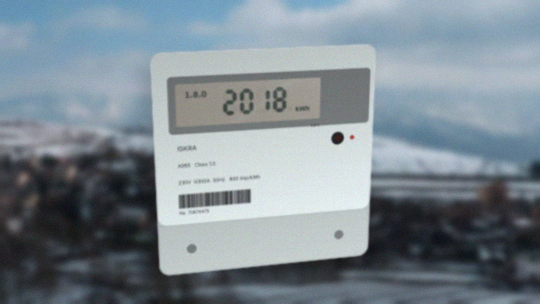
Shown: 2018 kWh
